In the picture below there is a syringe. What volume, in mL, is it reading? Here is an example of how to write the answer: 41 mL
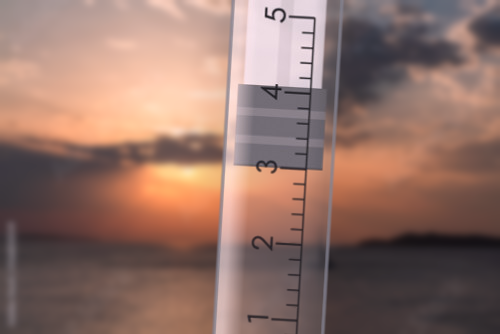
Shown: 3 mL
